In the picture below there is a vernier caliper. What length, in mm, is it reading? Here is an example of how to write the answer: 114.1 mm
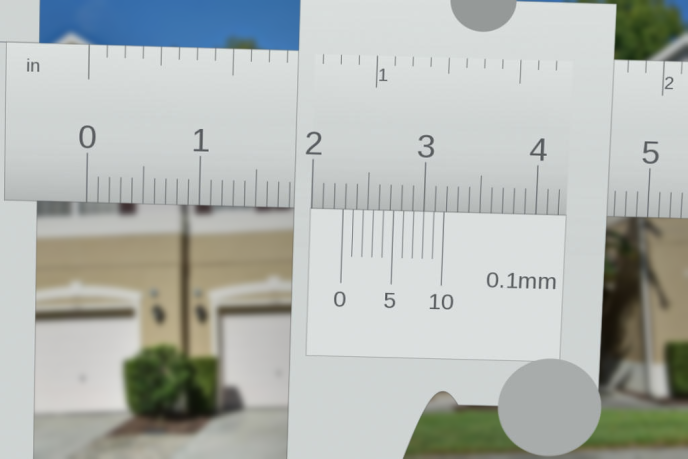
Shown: 22.8 mm
